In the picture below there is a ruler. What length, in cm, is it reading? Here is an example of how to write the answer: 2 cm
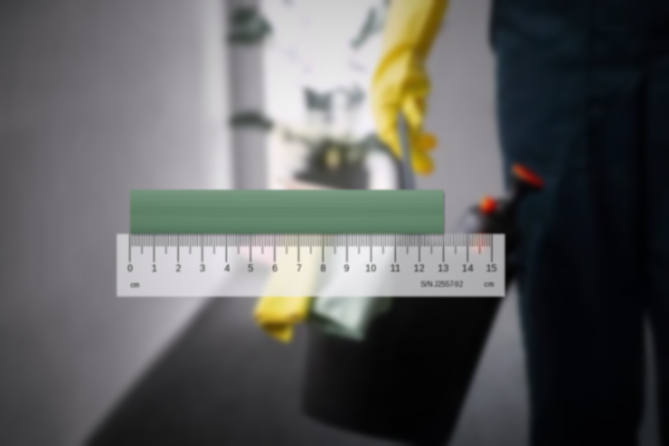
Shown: 13 cm
